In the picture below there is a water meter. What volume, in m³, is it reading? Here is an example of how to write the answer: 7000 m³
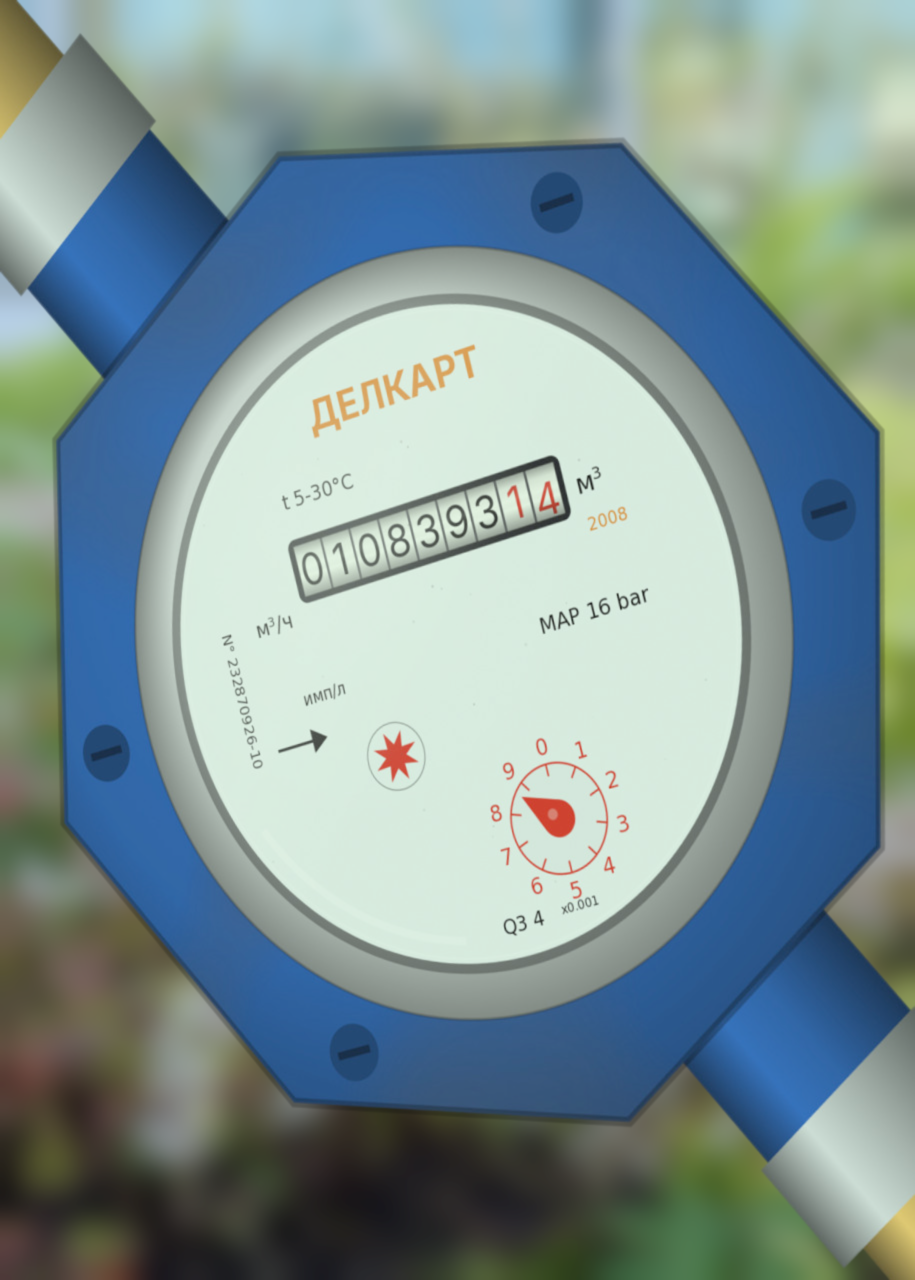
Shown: 108393.138 m³
